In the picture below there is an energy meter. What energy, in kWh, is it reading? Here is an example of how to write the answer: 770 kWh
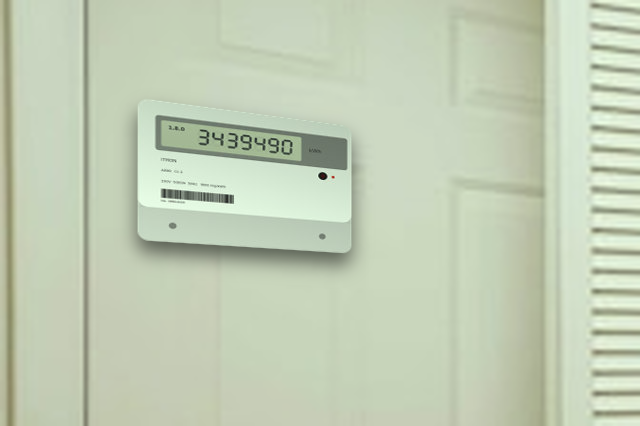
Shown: 3439490 kWh
